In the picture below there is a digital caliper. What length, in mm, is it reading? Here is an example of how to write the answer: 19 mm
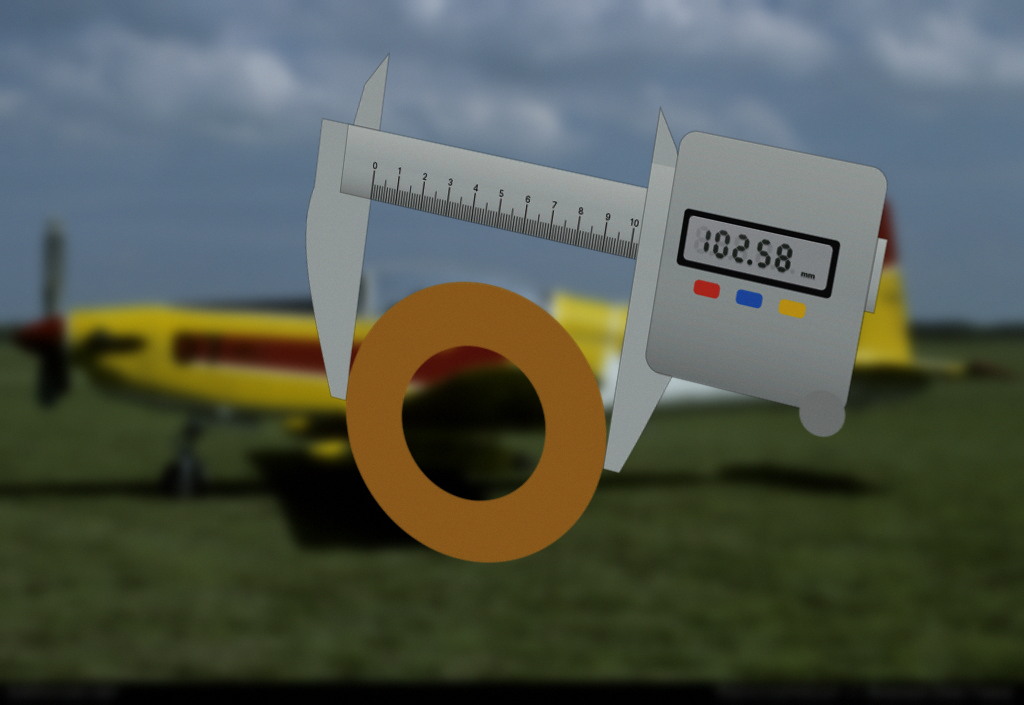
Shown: 102.58 mm
